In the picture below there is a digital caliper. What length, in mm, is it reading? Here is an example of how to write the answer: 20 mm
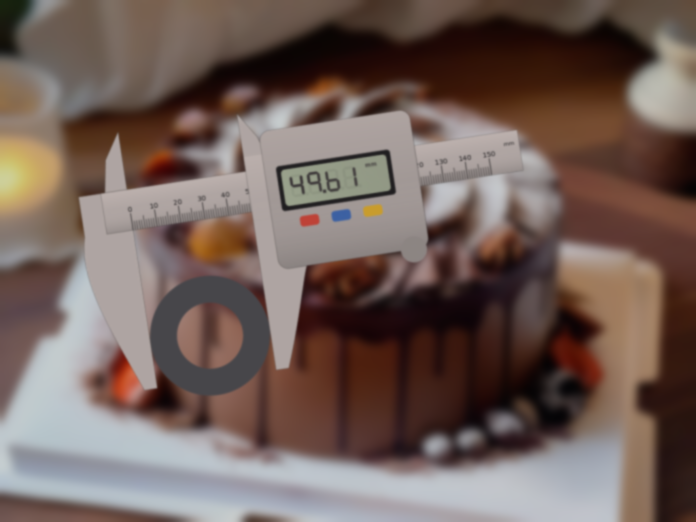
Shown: 49.61 mm
